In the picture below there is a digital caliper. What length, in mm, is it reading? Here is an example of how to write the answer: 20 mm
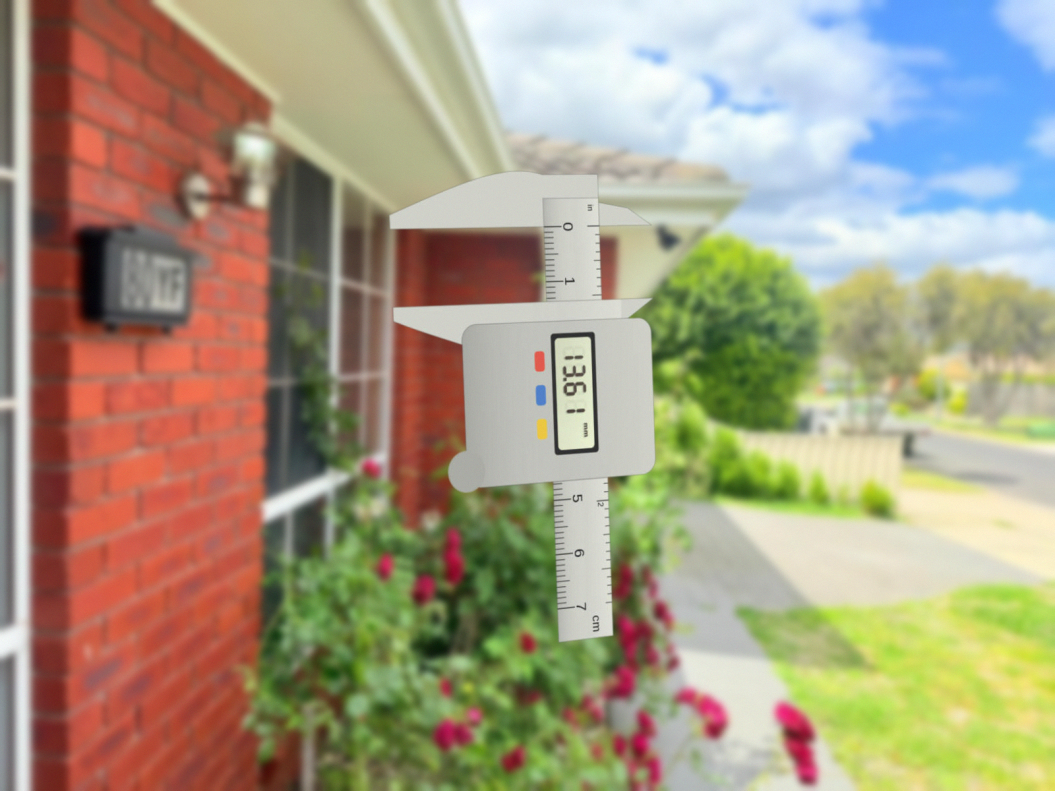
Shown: 13.61 mm
